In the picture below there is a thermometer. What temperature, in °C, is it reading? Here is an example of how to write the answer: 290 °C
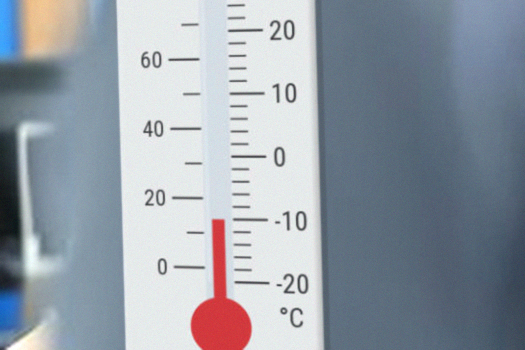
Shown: -10 °C
